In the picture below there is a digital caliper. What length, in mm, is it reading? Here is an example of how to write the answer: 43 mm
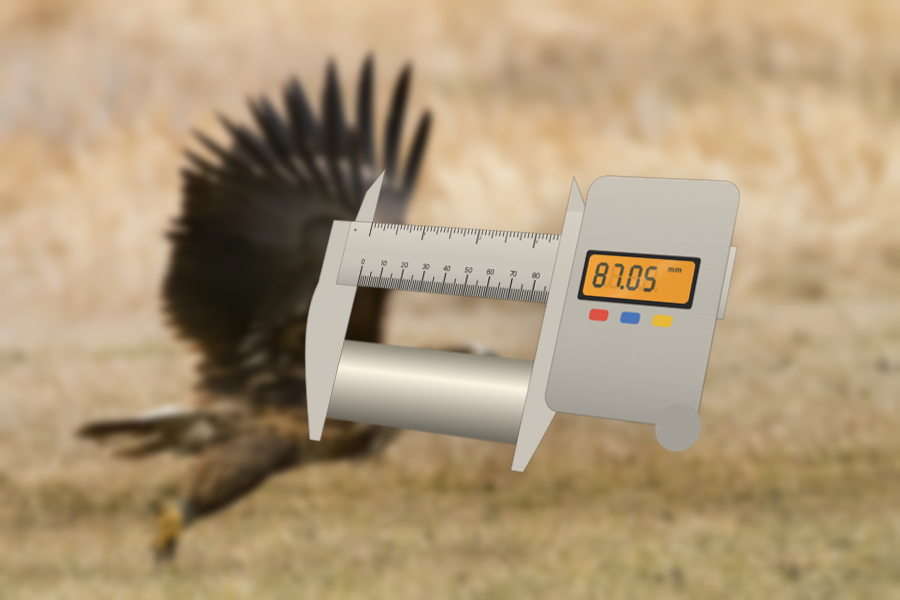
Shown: 87.05 mm
